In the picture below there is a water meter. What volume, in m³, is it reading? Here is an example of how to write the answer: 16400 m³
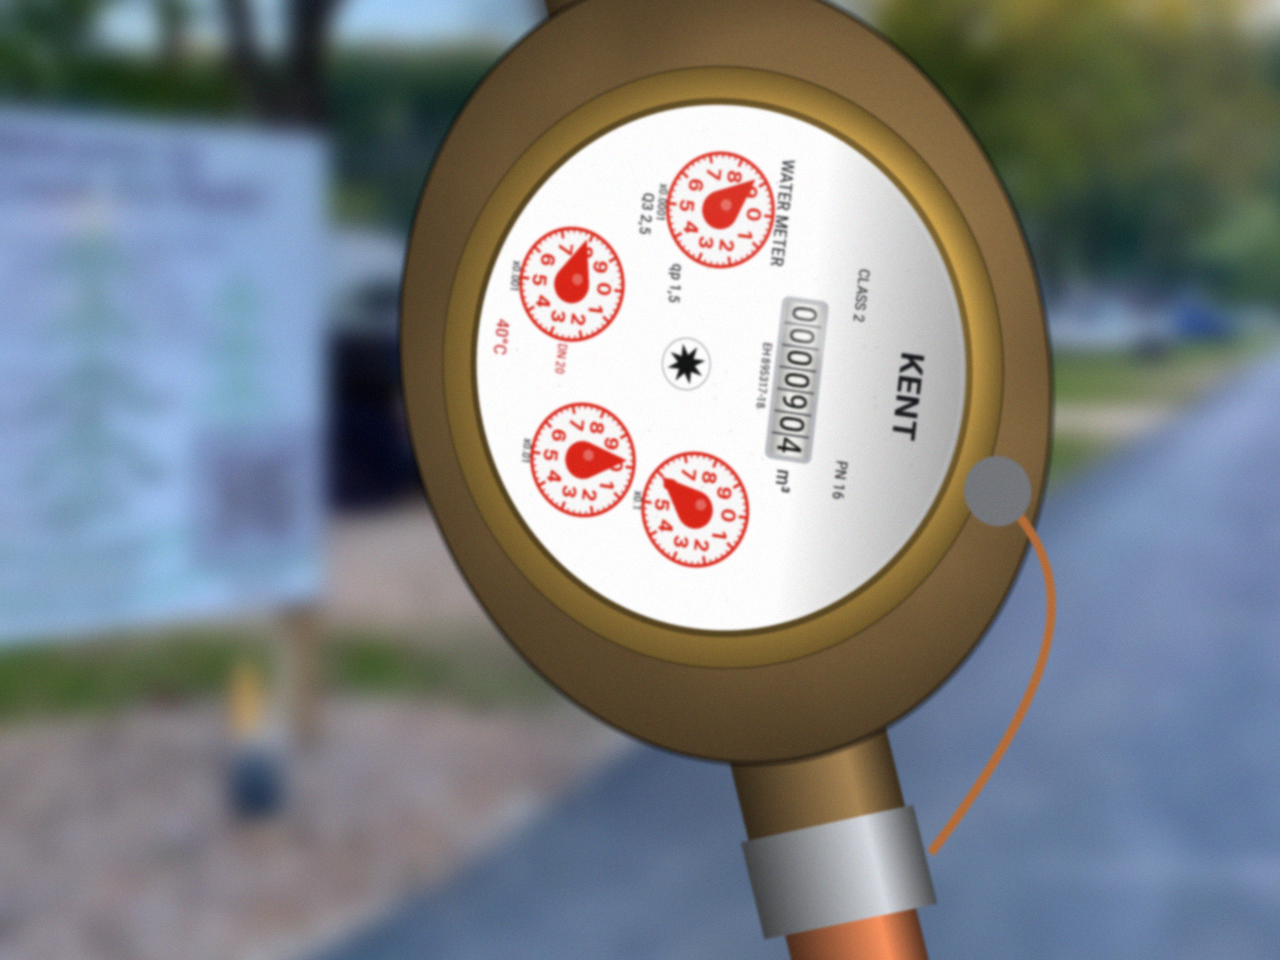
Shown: 904.5978 m³
